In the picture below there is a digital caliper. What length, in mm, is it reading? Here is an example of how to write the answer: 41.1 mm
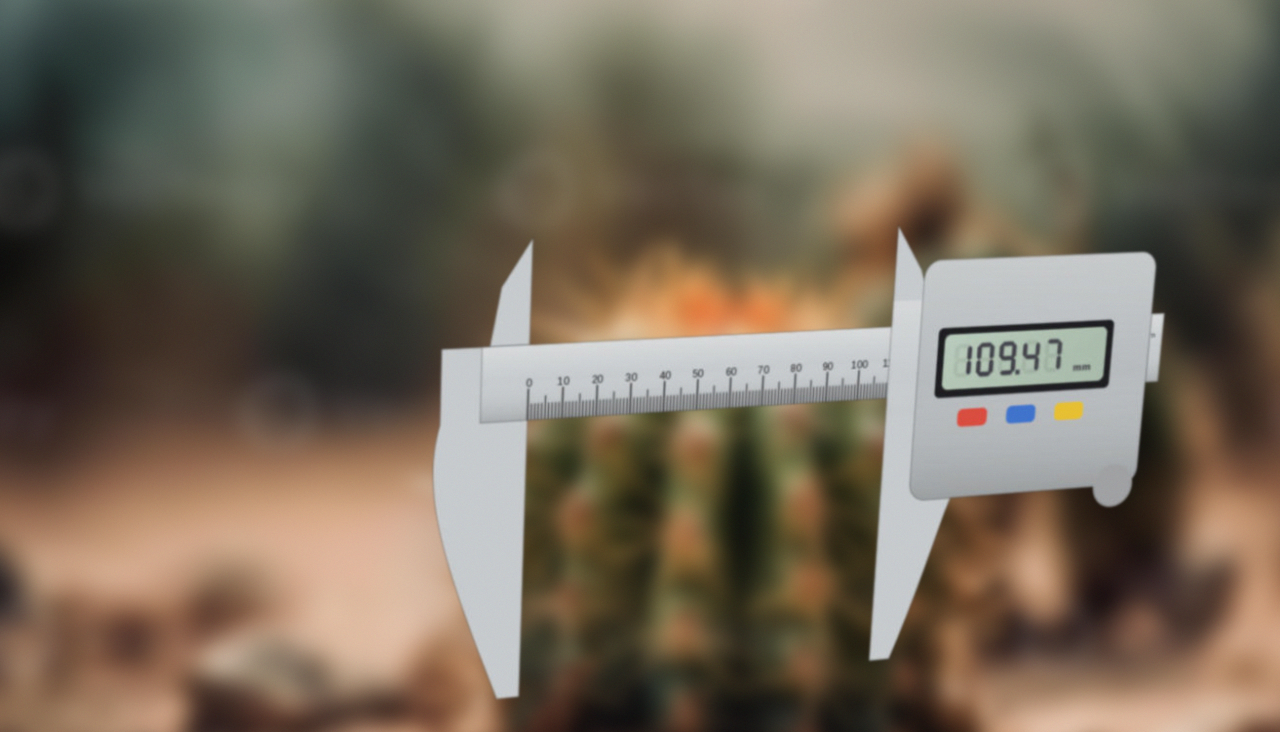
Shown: 109.47 mm
